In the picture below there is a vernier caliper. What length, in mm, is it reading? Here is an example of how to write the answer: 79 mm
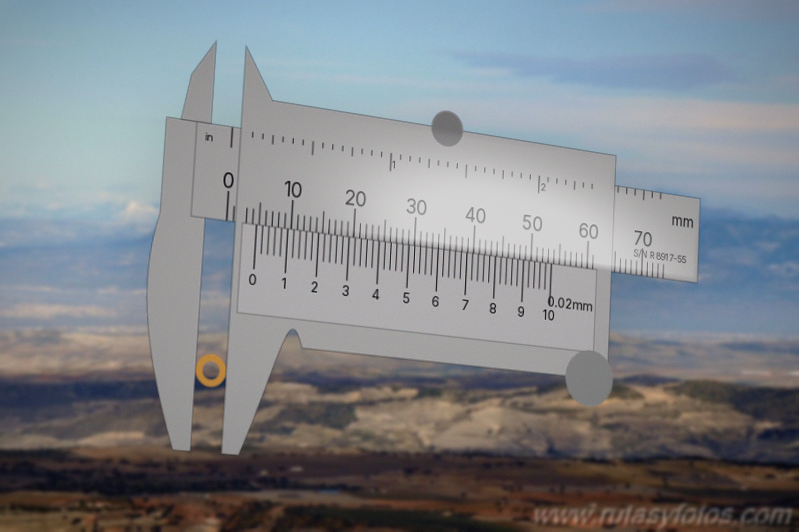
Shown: 4.6 mm
